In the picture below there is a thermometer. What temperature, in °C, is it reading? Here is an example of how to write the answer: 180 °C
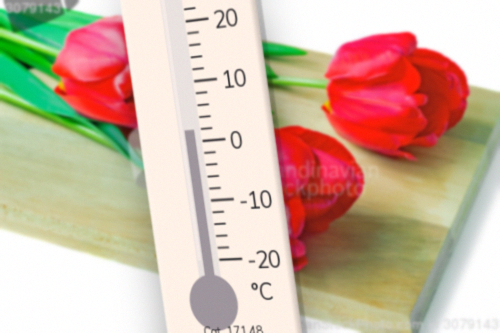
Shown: 2 °C
